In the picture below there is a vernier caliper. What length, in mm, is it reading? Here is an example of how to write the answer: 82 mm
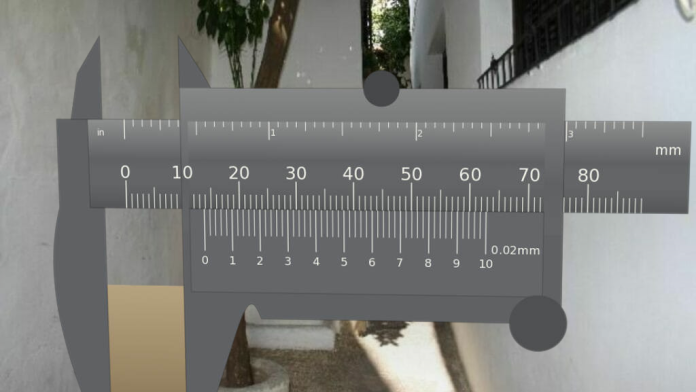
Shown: 13.8 mm
